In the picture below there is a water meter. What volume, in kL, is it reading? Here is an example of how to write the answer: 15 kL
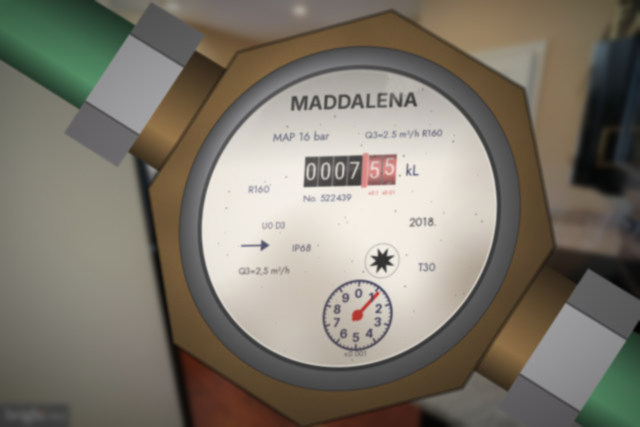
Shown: 7.551 kL
